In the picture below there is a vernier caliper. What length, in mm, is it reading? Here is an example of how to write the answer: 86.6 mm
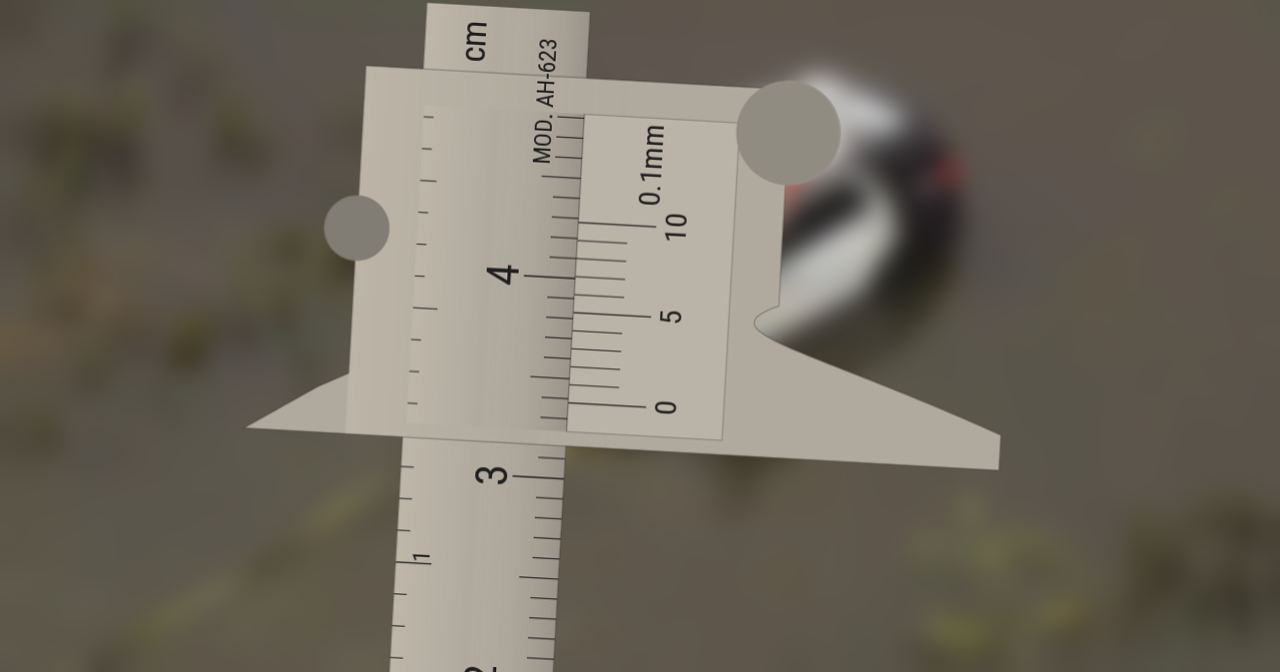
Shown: 33.8 mm
